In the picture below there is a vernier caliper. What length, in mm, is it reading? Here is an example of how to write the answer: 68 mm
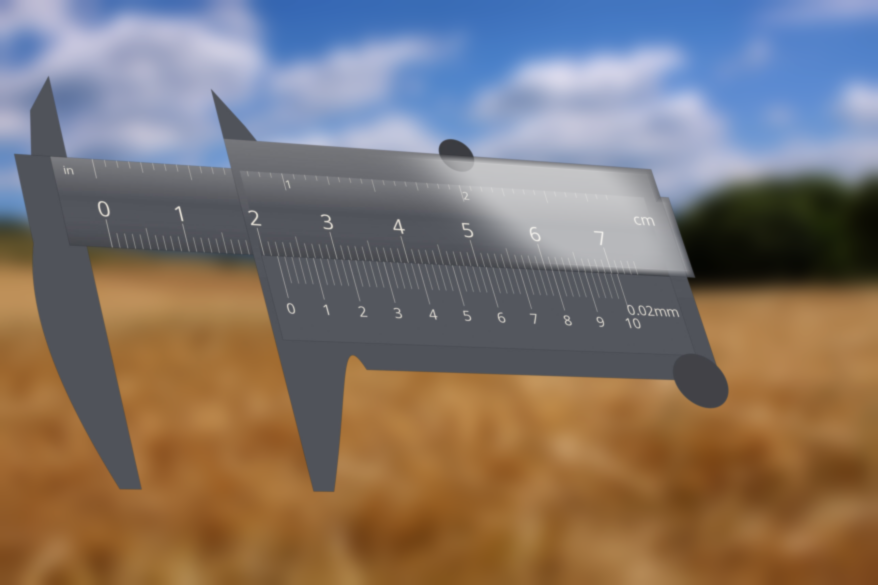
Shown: 21.8 mm
